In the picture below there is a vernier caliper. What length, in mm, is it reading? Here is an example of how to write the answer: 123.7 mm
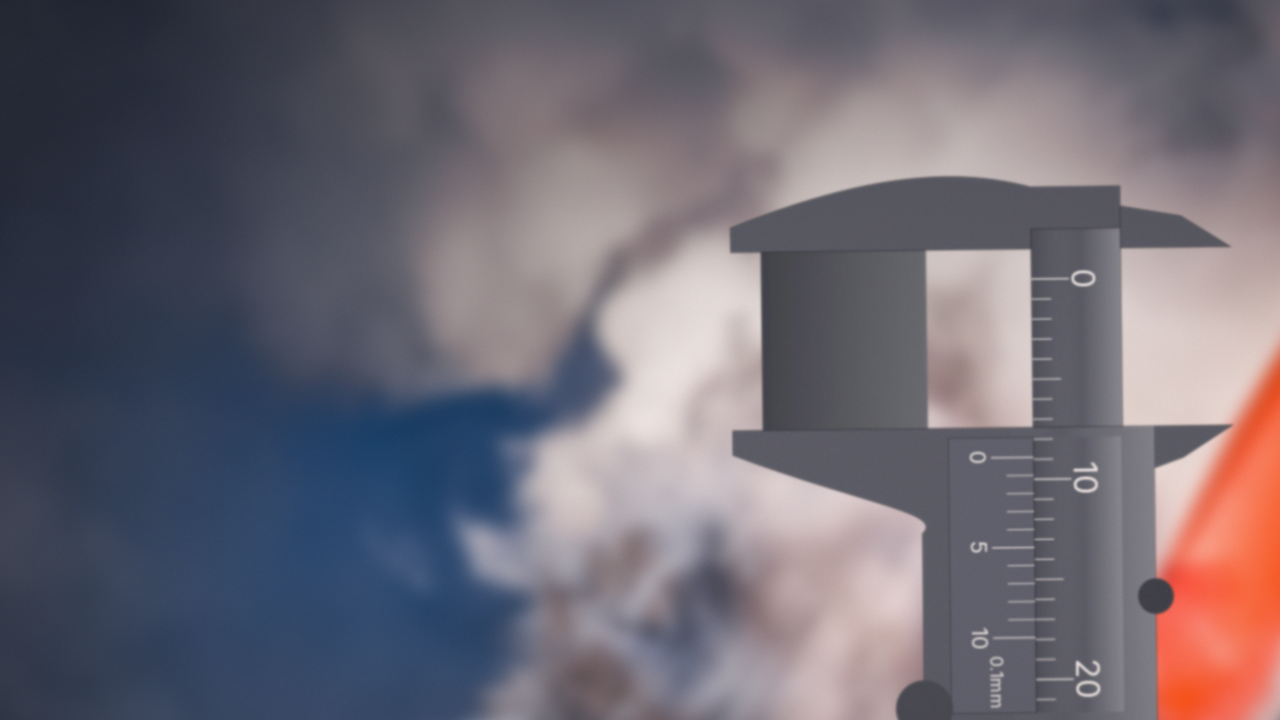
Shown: 8.9 mm
